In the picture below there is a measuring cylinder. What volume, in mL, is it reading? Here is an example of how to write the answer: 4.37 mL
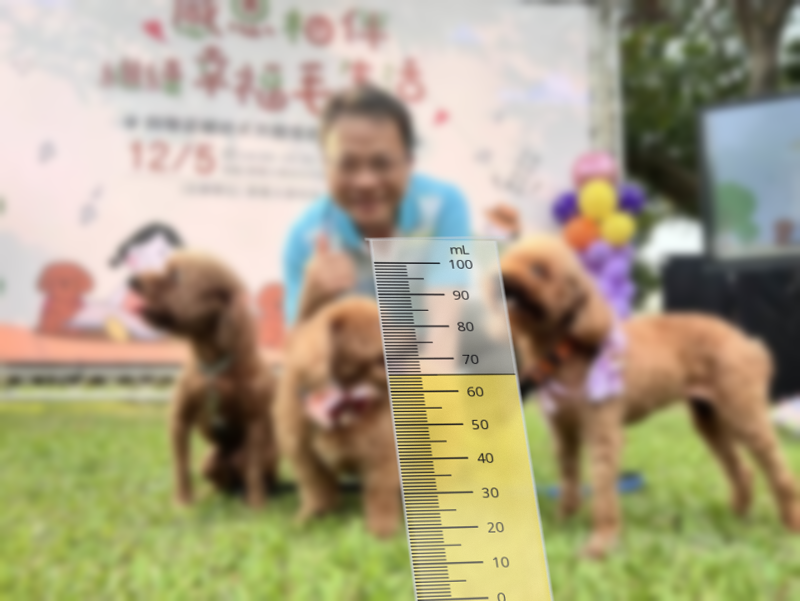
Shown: 65 mL
